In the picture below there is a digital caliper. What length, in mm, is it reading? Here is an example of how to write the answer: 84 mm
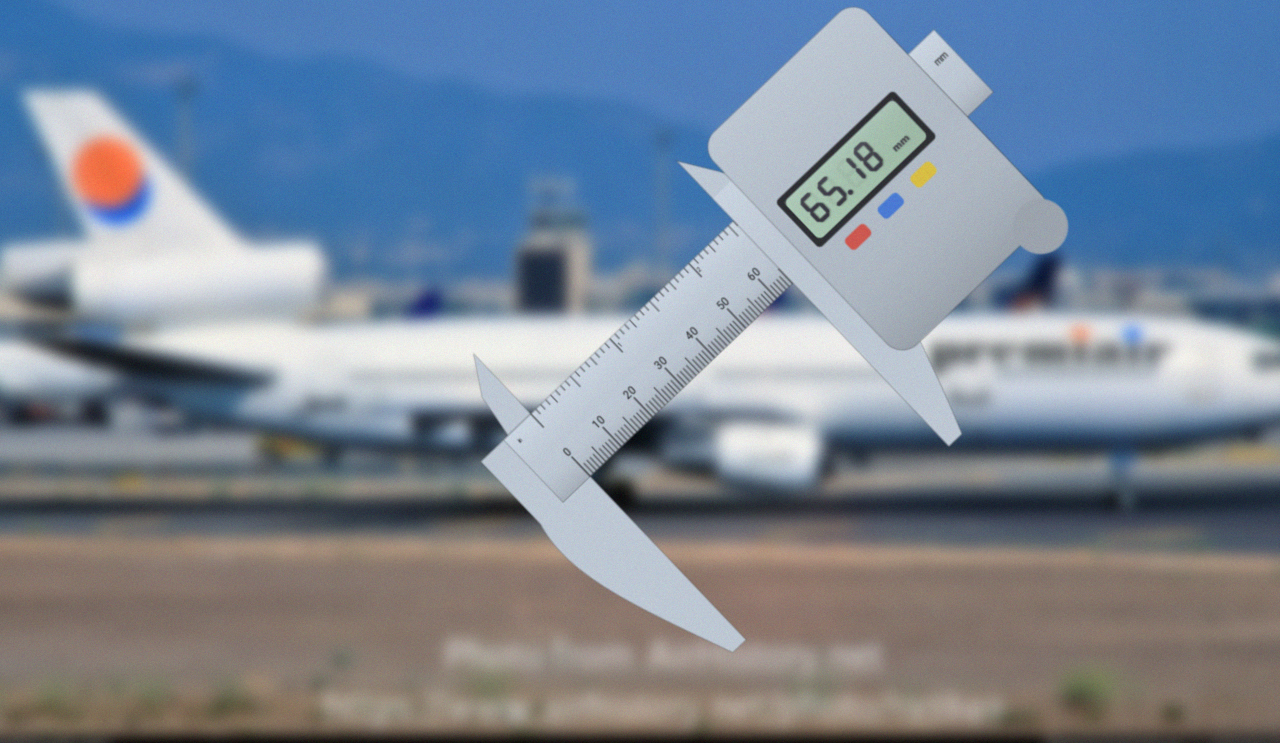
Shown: 65.18 mm
